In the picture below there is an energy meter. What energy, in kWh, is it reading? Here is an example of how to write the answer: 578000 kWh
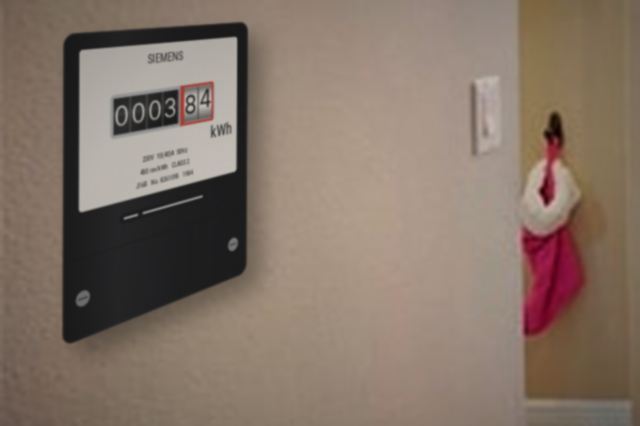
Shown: 3.84 kWh
